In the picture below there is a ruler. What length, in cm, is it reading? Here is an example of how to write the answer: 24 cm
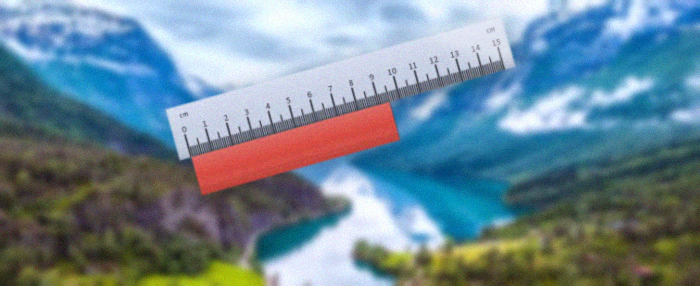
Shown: 9.5 cm
